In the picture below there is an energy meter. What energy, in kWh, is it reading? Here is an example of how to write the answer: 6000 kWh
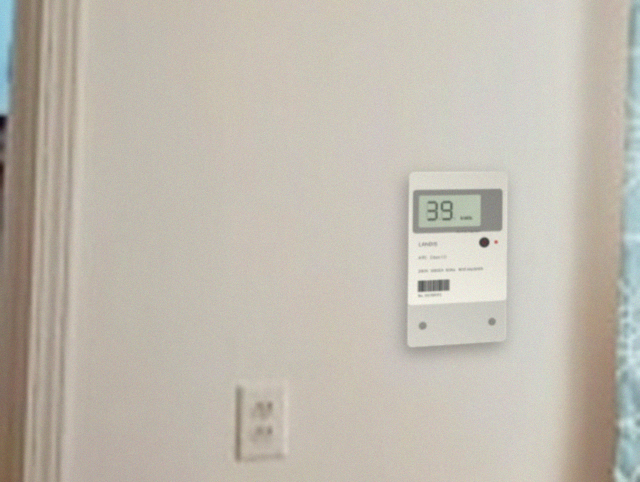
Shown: 39 kWh
